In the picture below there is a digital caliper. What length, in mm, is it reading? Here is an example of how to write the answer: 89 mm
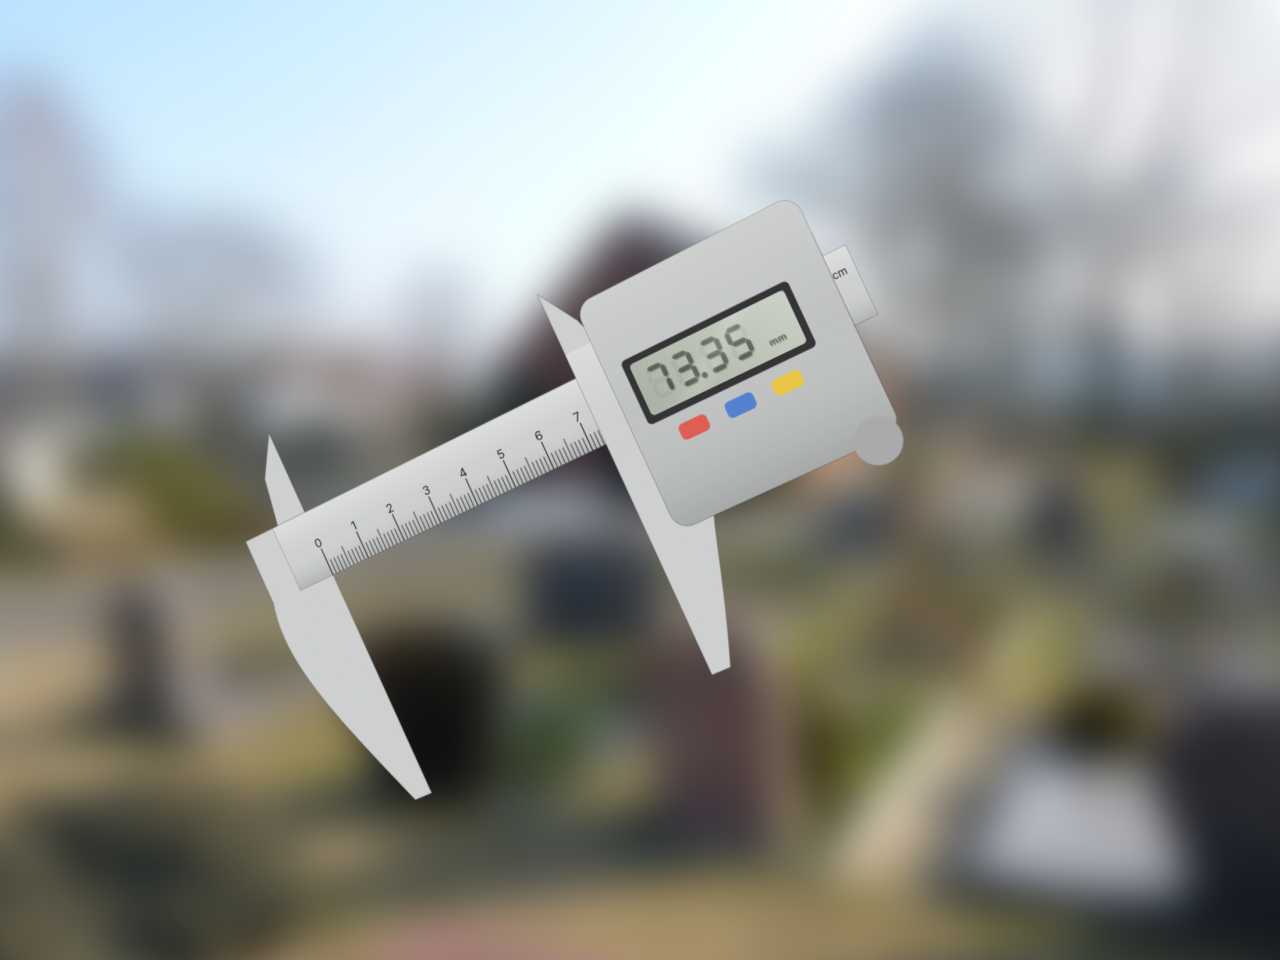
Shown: 73.35 mm
